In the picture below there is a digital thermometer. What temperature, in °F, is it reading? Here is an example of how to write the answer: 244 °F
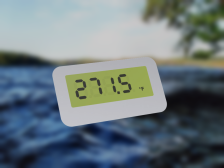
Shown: 271.5 °F
